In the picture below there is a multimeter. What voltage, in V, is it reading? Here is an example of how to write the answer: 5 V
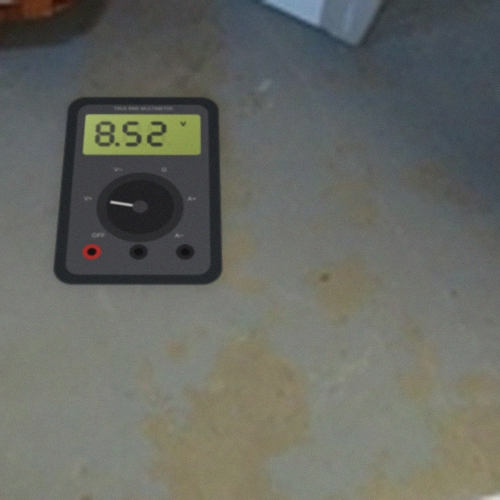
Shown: 8.52 V
